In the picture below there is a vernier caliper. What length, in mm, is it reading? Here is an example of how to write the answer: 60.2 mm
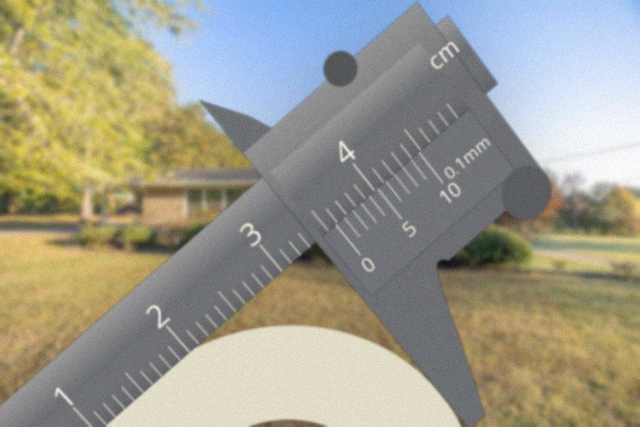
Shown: 35.8 mm
